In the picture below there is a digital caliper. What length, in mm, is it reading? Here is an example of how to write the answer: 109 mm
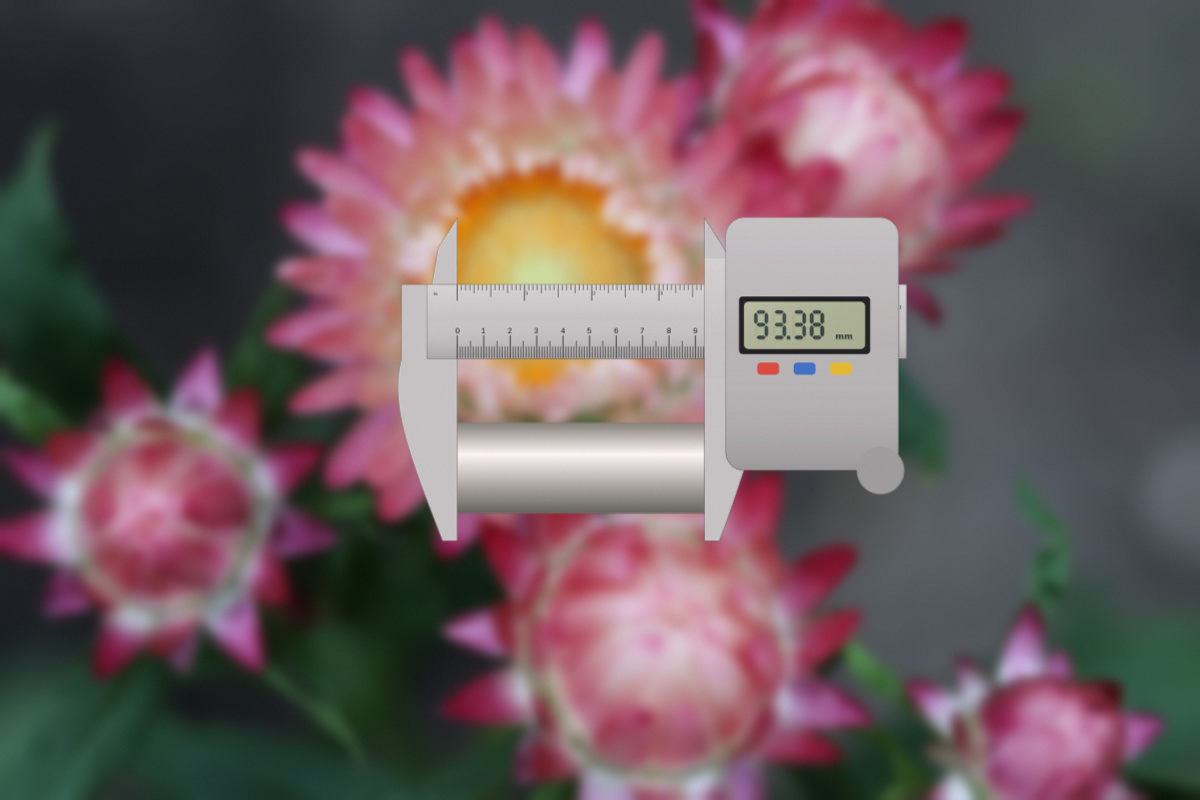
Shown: 93.38 mm
